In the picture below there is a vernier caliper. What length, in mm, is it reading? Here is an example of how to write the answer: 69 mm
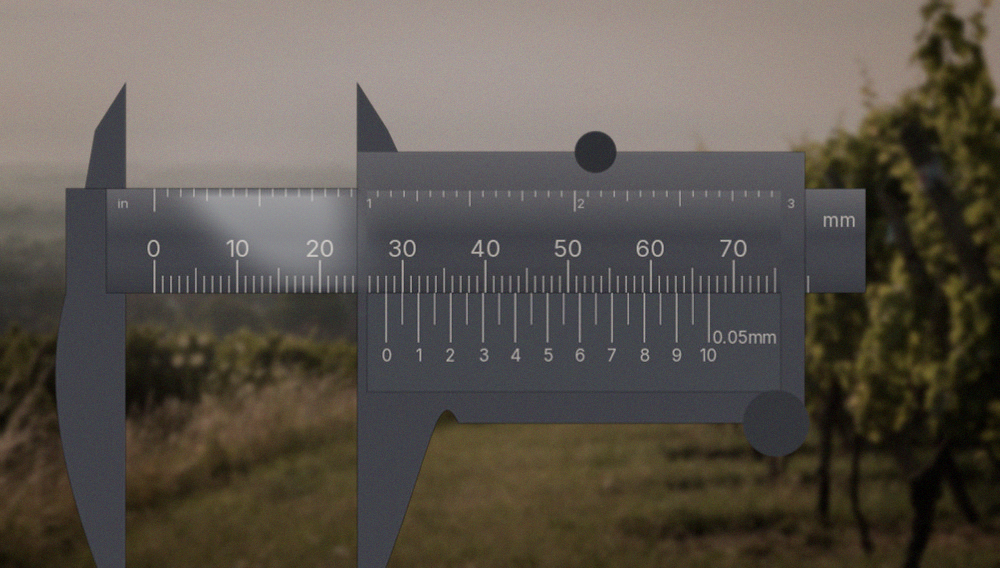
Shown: 28.0 mm
